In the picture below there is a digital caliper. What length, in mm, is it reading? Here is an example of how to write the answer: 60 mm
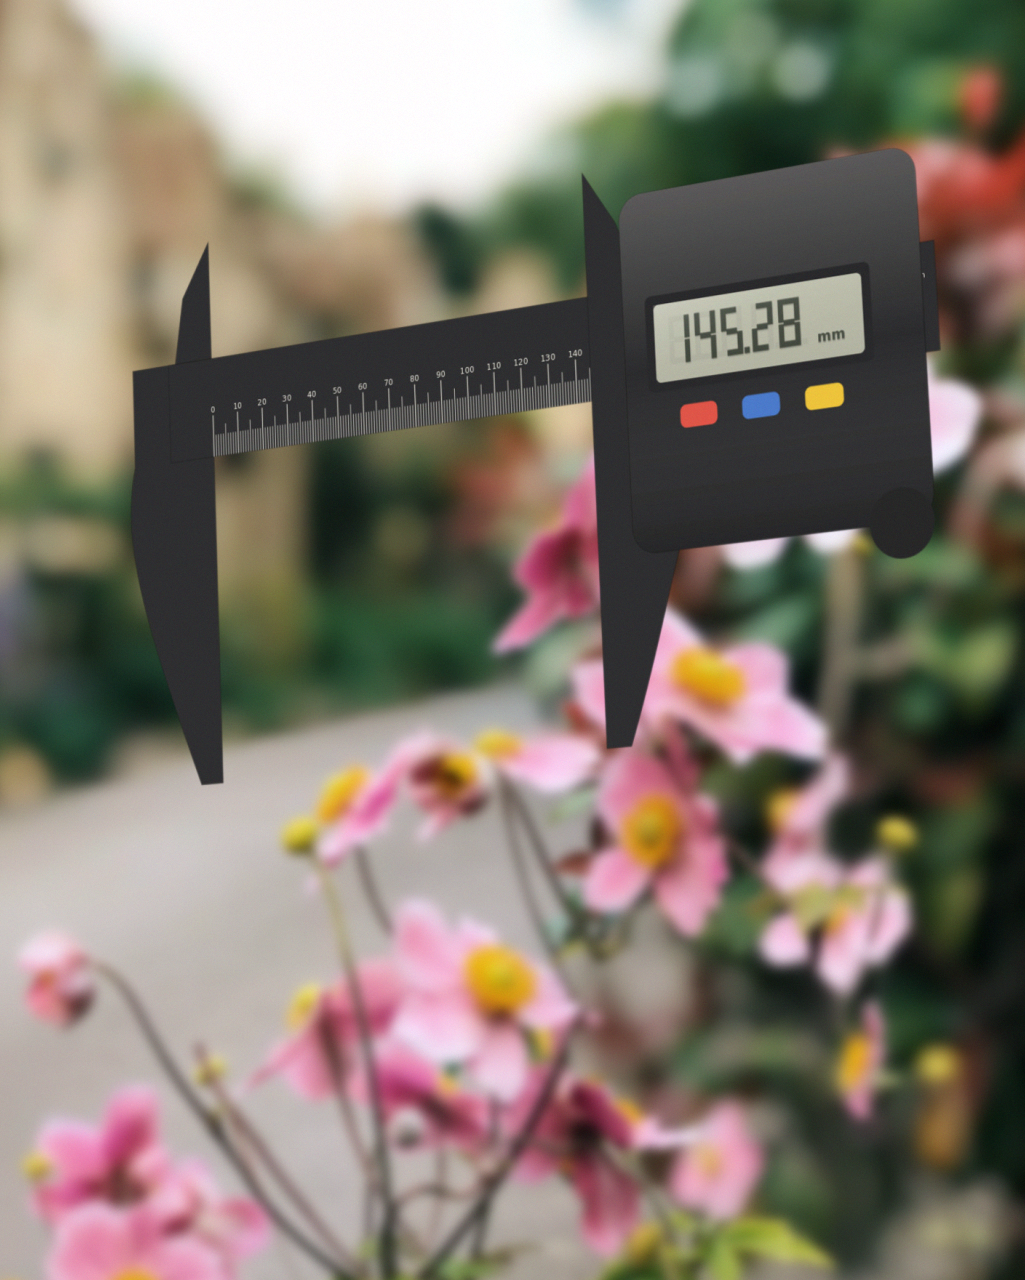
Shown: 145.28 mm
